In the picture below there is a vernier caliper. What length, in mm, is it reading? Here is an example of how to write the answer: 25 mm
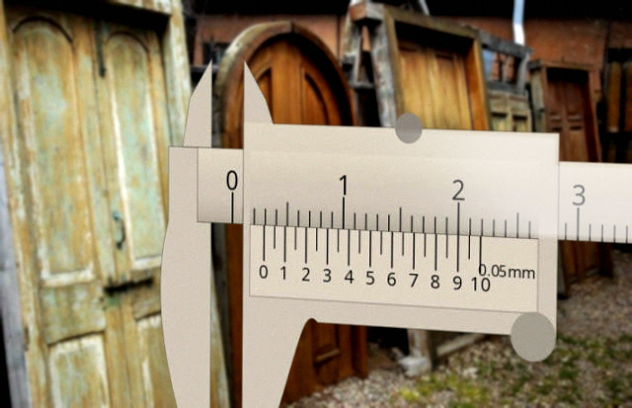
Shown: 2.9 mm
